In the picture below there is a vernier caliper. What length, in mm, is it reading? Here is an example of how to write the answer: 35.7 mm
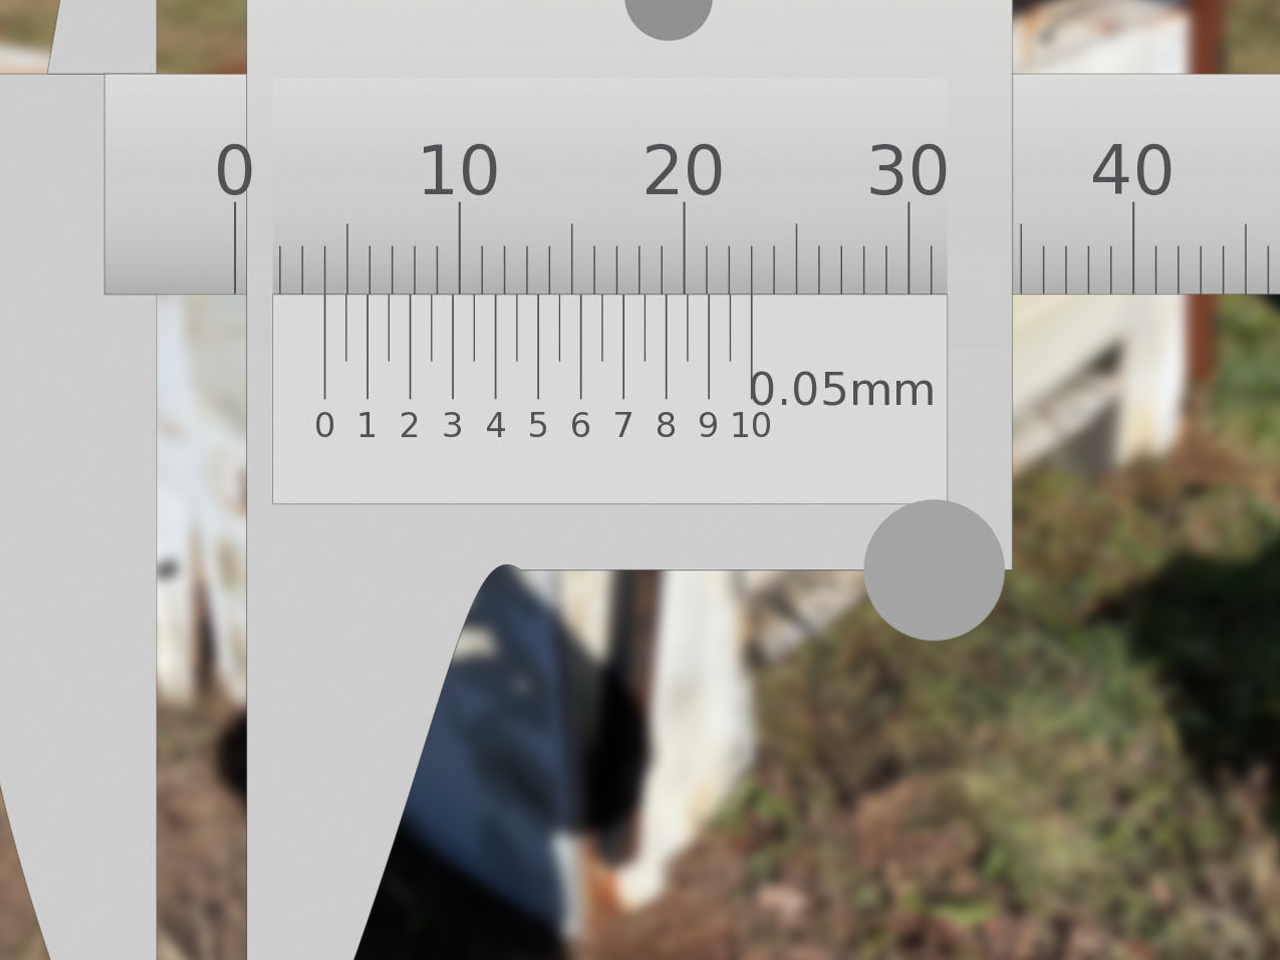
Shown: 4.0 mm
